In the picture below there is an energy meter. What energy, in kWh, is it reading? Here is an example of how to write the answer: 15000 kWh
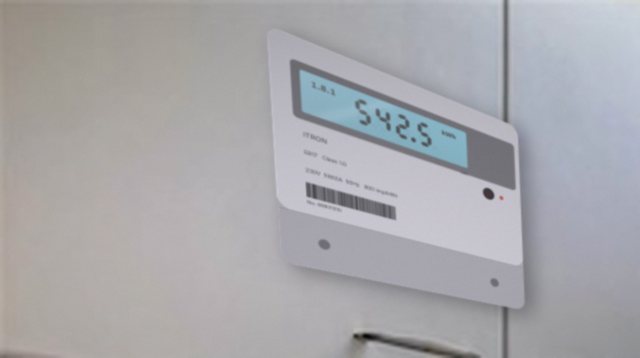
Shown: 542.5 kWh
